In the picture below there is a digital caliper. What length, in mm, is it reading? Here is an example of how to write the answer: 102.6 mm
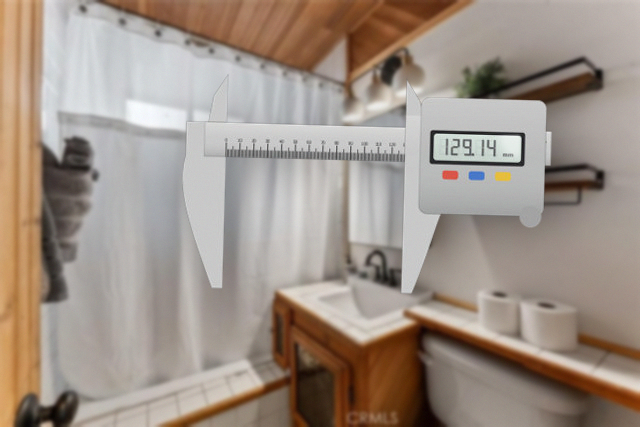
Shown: 129.14 mm
